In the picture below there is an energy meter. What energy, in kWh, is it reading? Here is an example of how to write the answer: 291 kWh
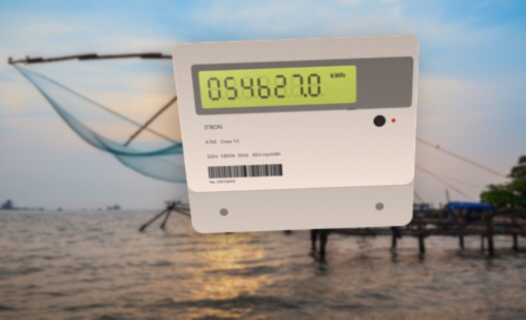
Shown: 54627.0 kWh
